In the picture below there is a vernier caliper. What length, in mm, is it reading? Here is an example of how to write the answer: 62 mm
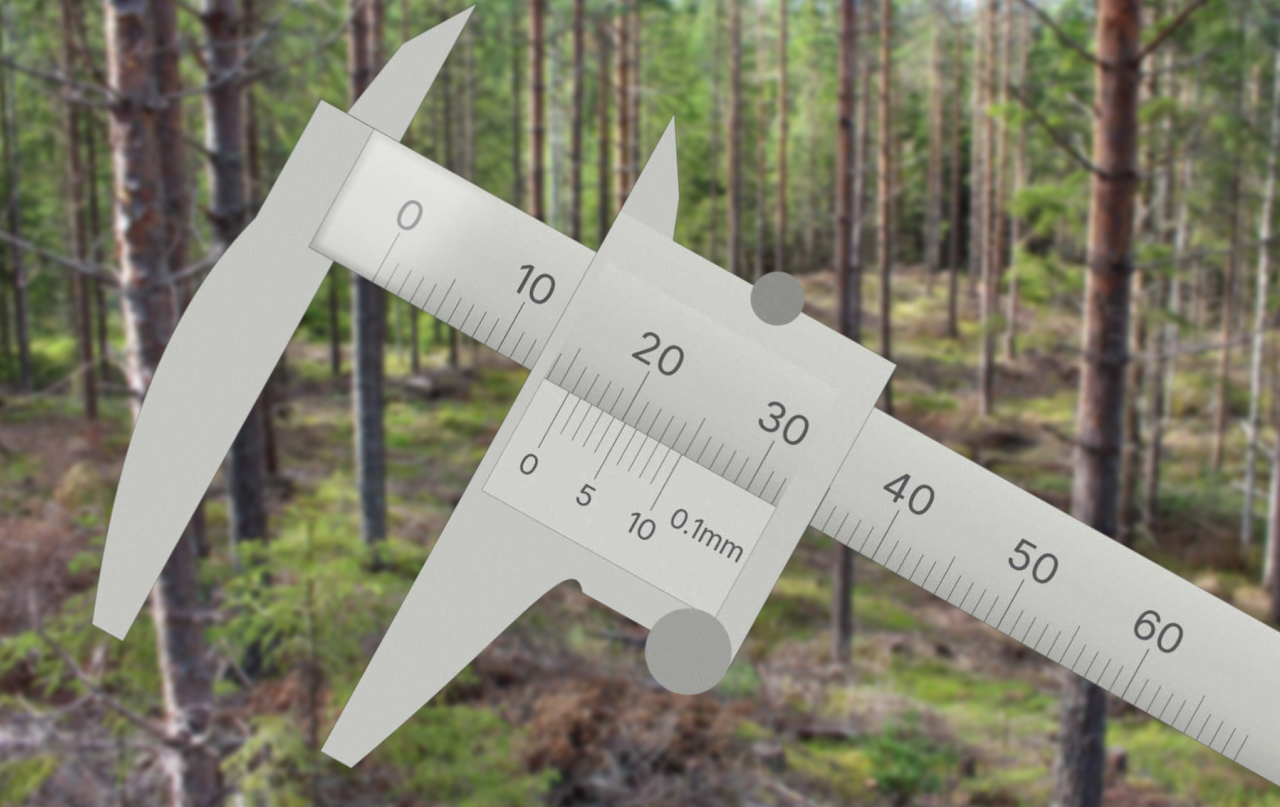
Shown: 15.8 mm
